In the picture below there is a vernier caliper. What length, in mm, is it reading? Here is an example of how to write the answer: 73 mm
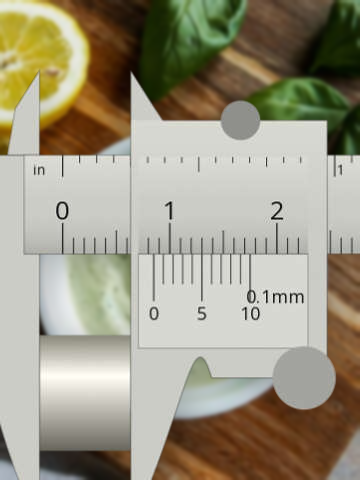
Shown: 8.5 mm
